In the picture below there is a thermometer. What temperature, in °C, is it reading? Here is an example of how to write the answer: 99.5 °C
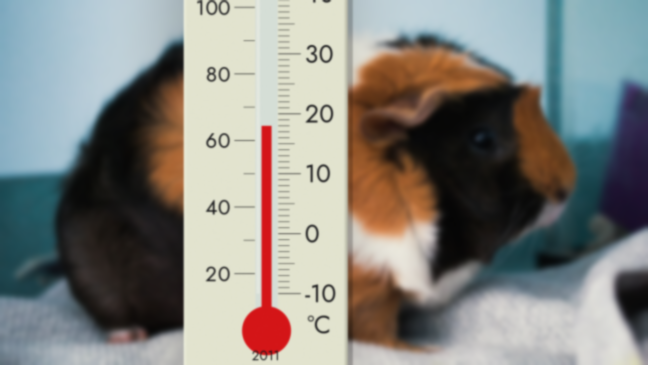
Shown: 18 °C
